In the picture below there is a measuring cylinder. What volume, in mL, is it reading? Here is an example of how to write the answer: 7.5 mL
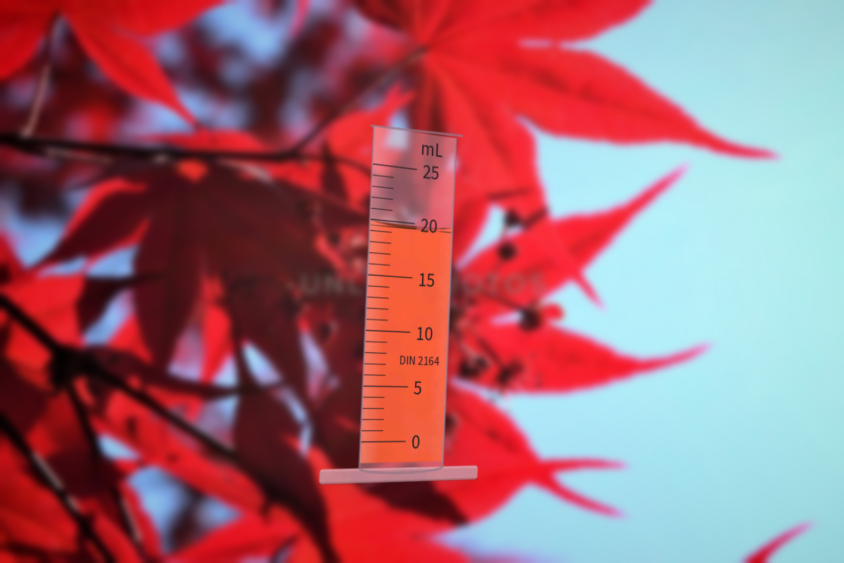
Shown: 19.5 mL
